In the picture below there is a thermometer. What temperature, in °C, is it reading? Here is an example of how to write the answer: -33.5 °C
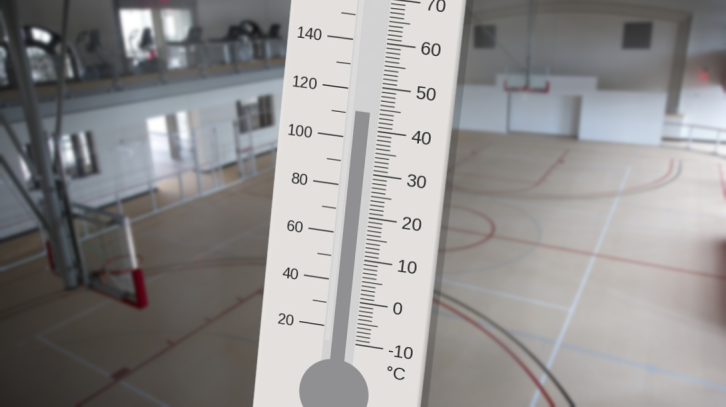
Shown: 44 °C
